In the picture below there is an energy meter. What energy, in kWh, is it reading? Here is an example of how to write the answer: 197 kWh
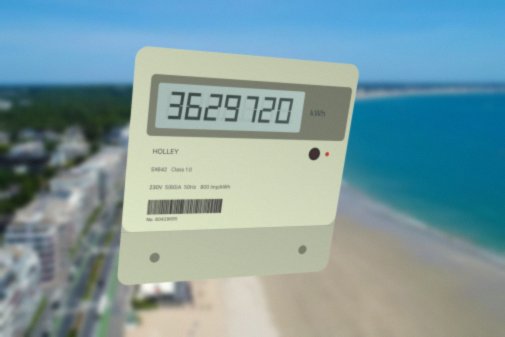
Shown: 3629720 kWh
